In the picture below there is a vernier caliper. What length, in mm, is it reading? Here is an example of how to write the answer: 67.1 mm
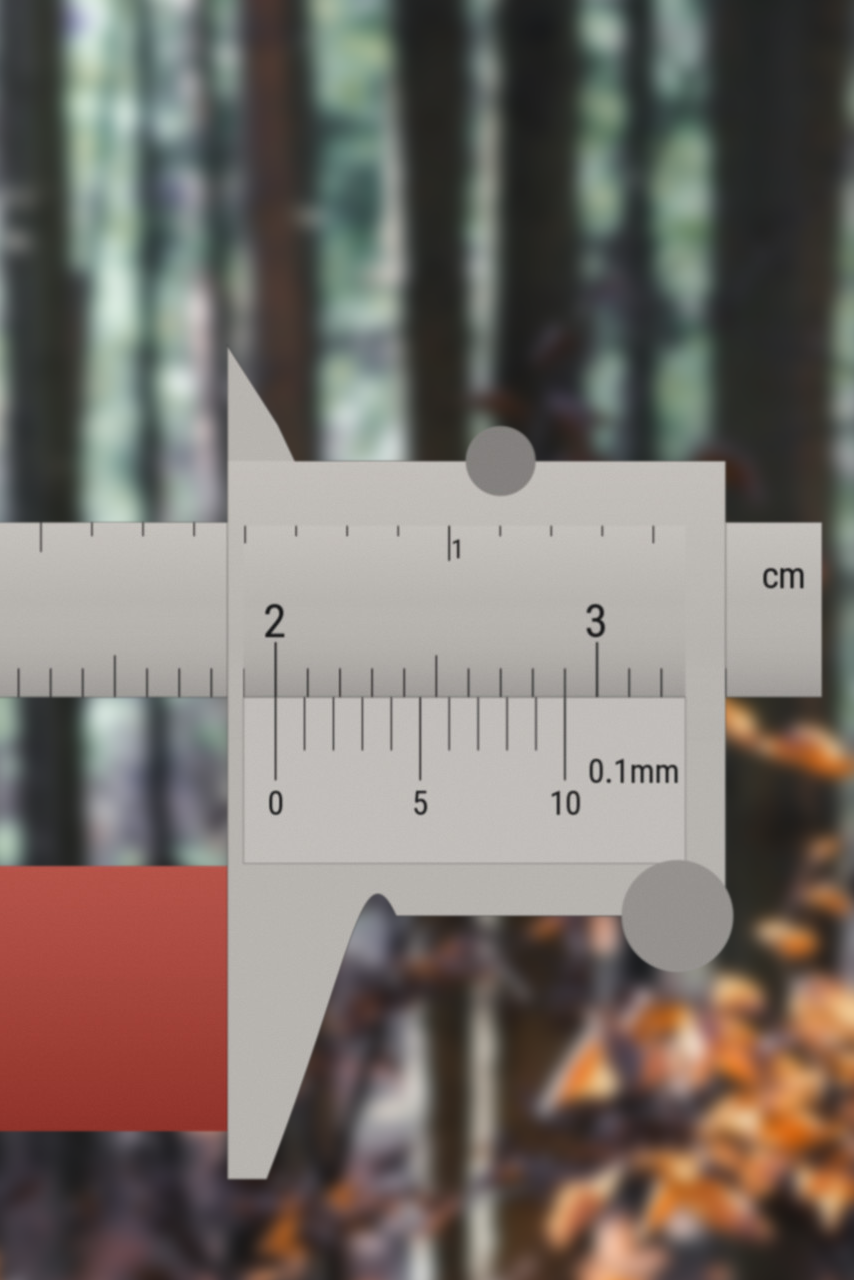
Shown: 20.0 mm
